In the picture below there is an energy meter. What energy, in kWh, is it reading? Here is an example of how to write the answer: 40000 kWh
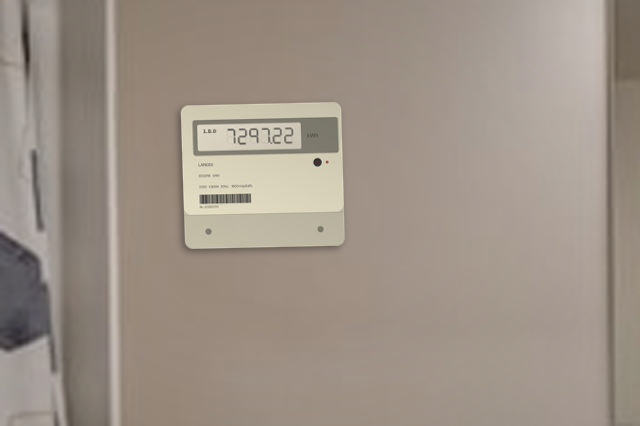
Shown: 7297.22 kWh
